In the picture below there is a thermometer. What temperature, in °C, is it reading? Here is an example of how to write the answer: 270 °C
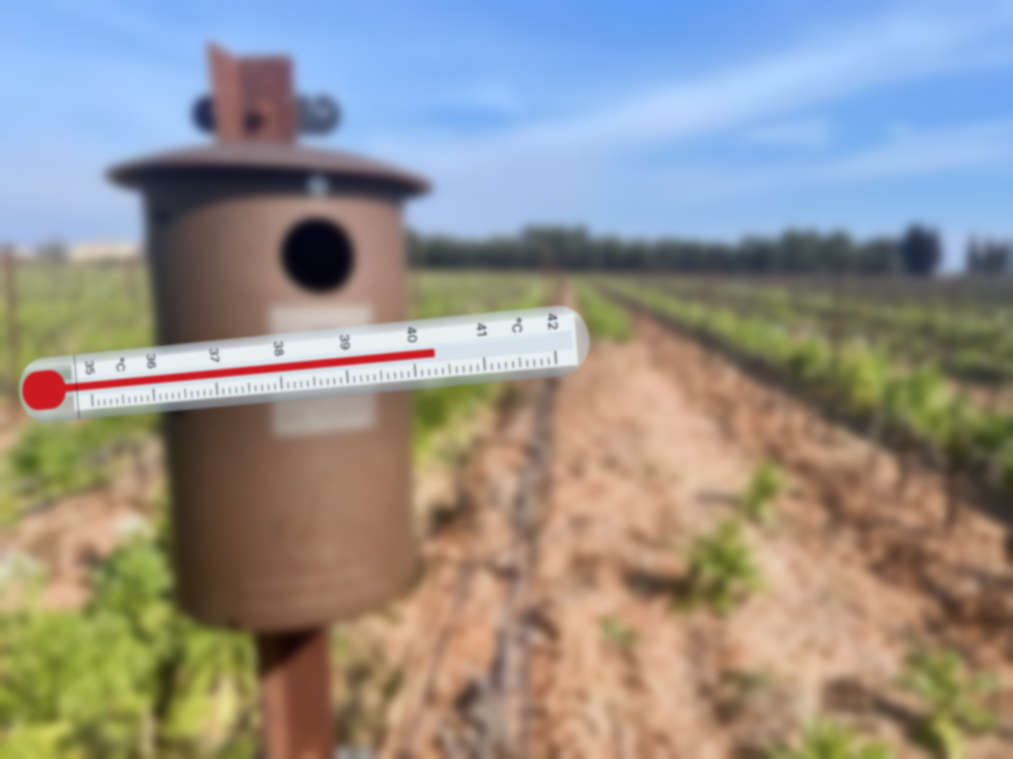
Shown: 40.3 °C
